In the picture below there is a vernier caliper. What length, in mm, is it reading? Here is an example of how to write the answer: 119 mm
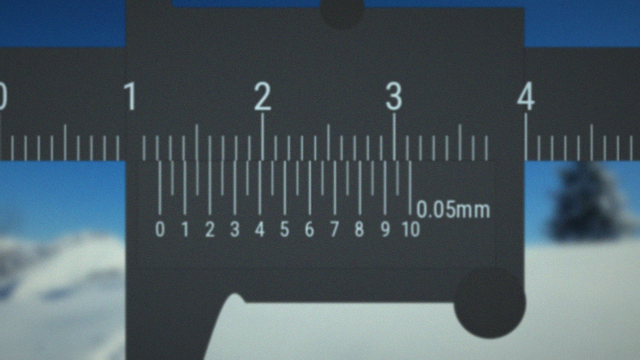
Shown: 12.2 mm
